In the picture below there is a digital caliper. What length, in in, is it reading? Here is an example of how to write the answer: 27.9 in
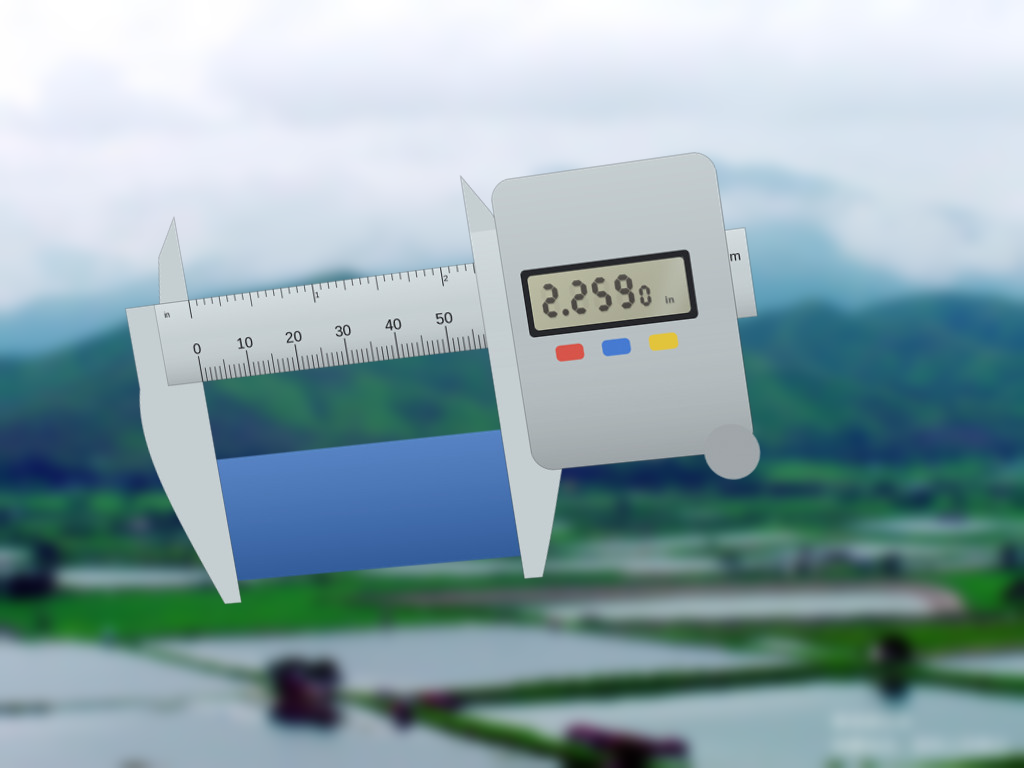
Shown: 2.2590 in
